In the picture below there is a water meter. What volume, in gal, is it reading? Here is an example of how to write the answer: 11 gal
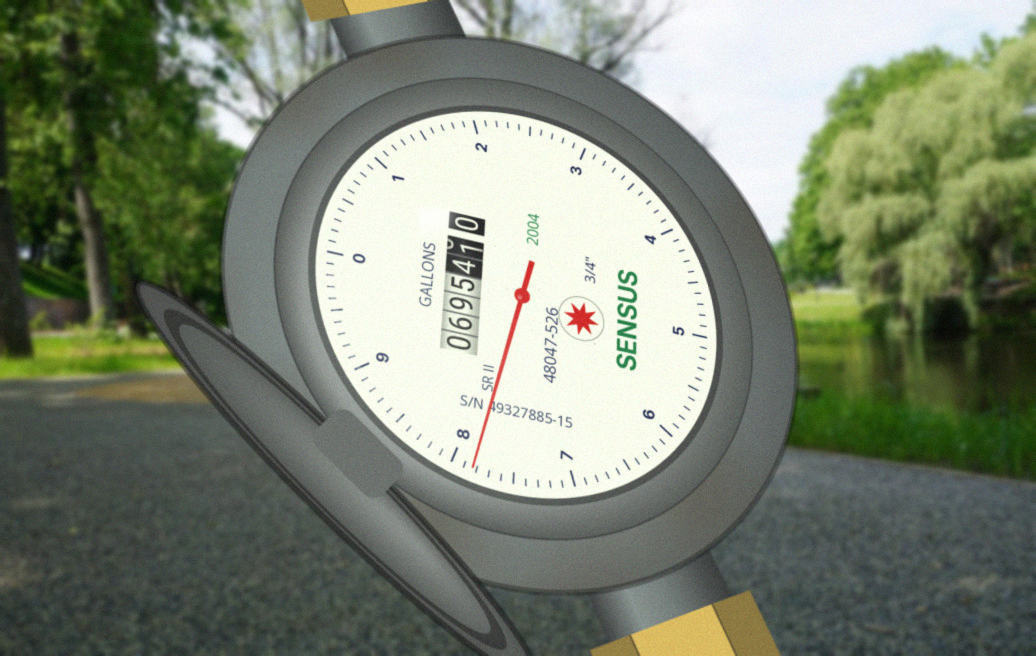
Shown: 695407.8 gal
